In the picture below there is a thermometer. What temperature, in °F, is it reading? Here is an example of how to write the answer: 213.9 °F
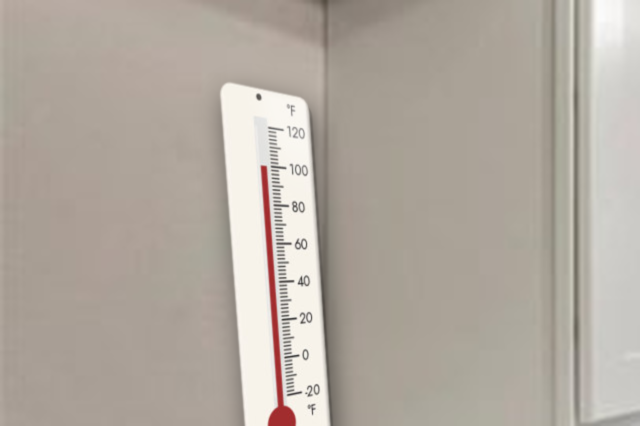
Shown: 100 °F
